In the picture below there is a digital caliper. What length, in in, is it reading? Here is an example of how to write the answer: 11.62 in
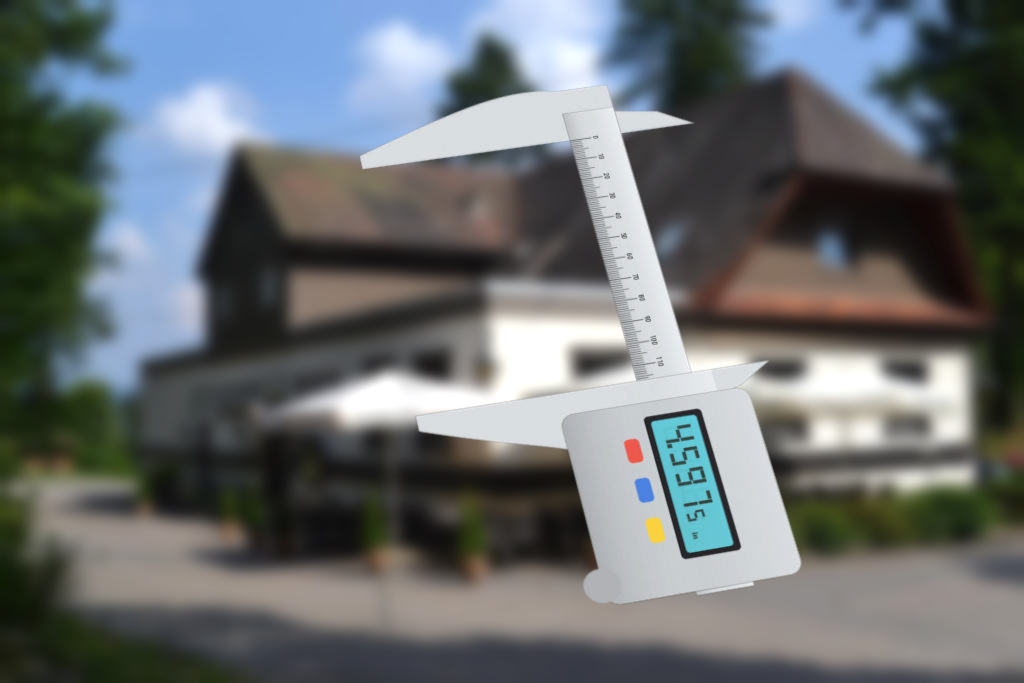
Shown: 4.5975 in
